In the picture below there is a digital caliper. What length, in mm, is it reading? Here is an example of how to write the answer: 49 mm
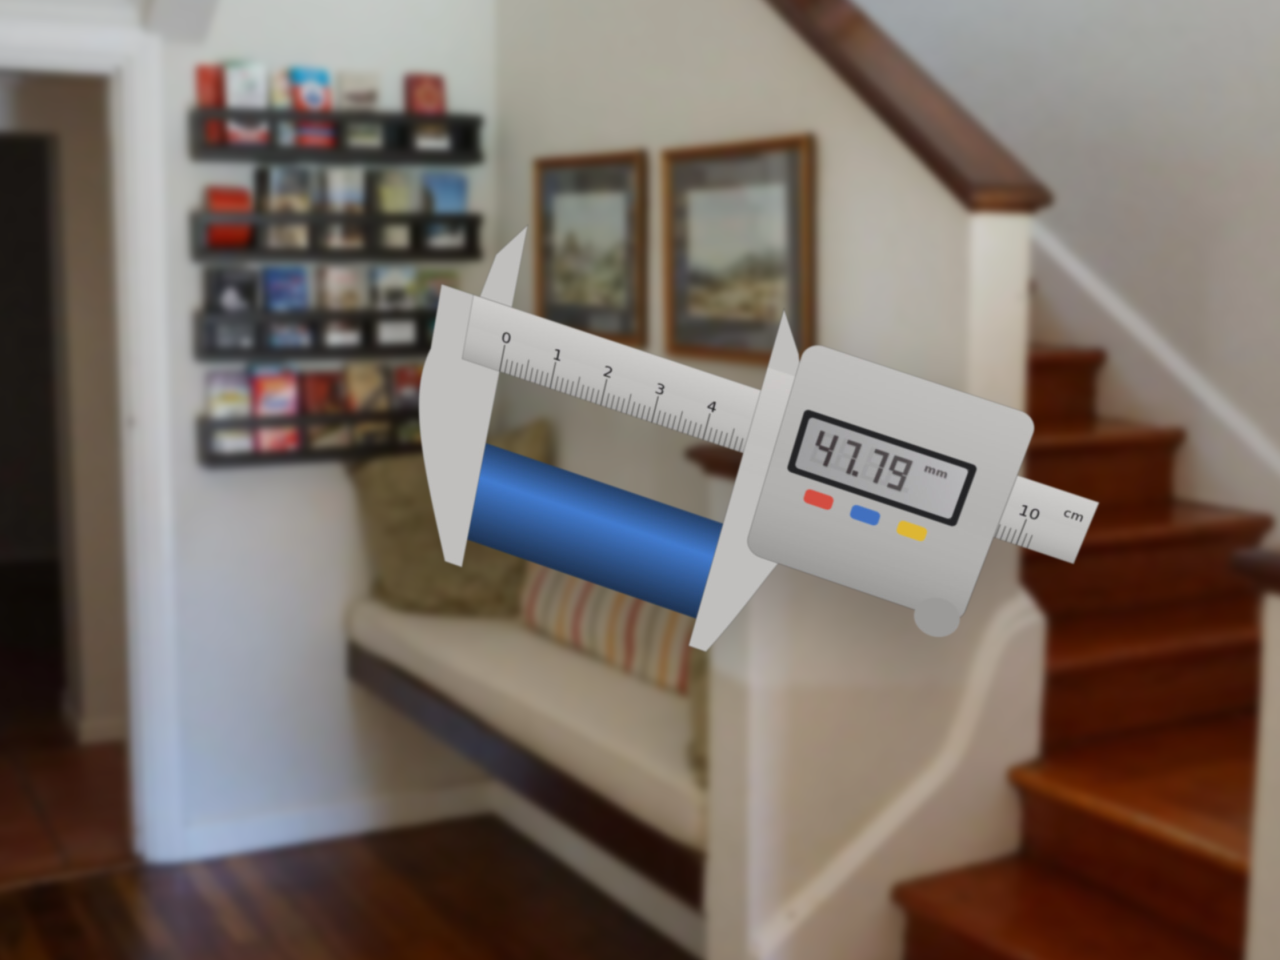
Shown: 47.79 mm
